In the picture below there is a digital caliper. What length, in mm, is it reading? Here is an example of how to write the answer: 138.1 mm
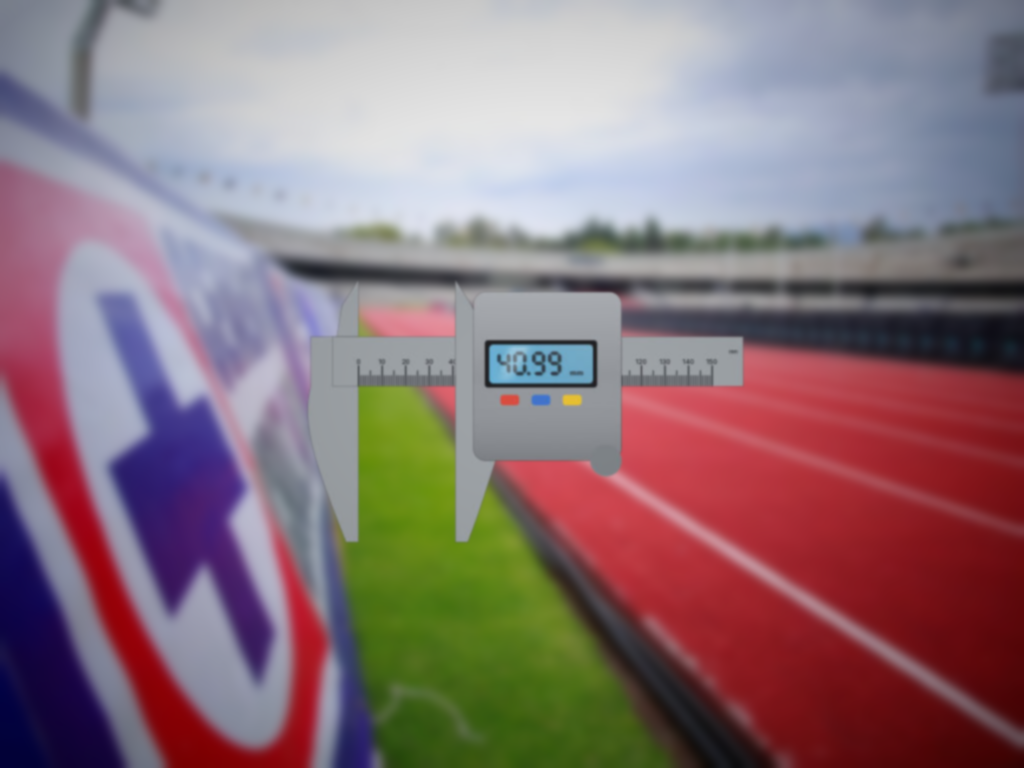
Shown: 40.99 mm
